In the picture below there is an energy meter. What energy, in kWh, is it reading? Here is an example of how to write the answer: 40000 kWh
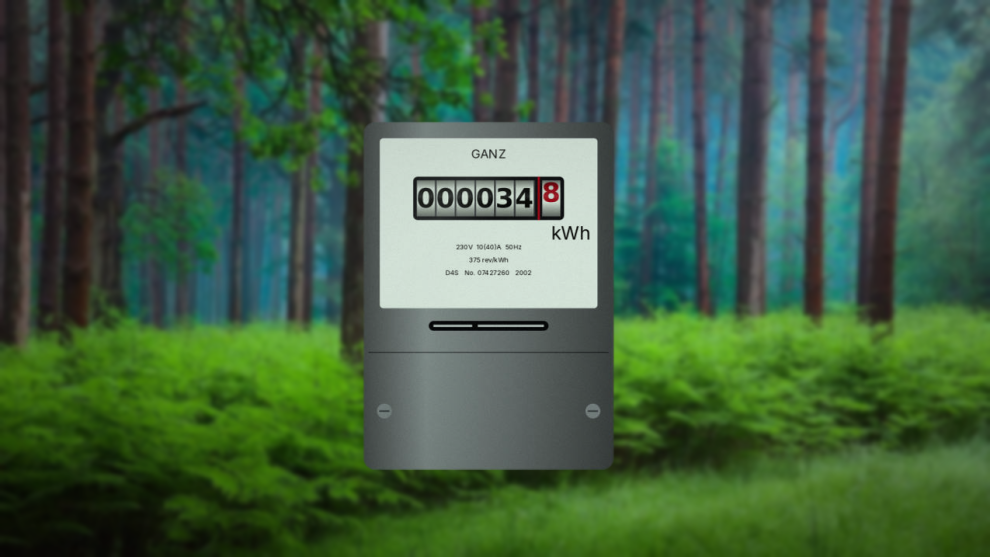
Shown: 34.8 kWh
